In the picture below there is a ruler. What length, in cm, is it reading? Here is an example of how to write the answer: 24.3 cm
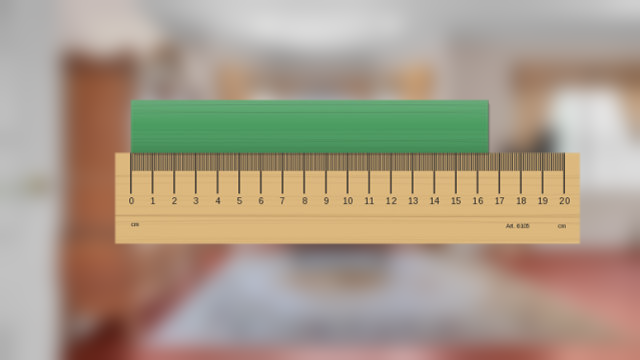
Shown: 16.5 cm
